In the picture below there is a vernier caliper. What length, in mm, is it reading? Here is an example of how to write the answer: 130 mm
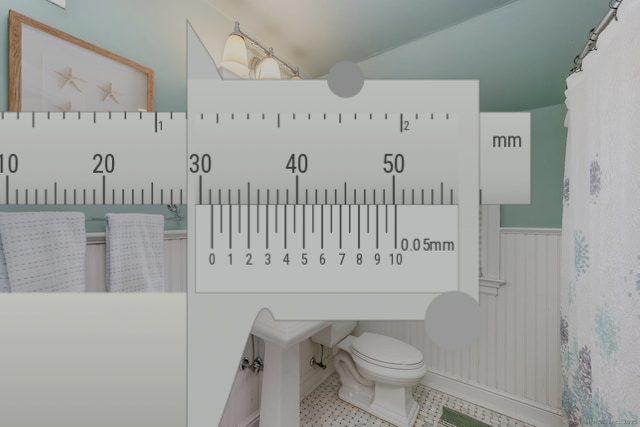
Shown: 31.2 mm
